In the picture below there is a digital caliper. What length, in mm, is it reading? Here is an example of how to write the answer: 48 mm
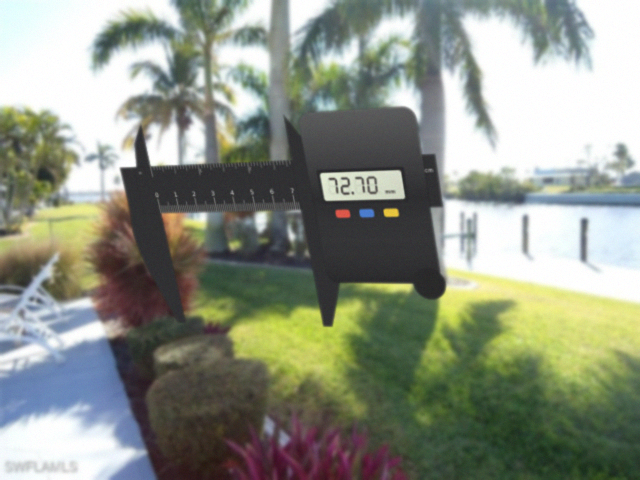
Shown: 72.70 mm
